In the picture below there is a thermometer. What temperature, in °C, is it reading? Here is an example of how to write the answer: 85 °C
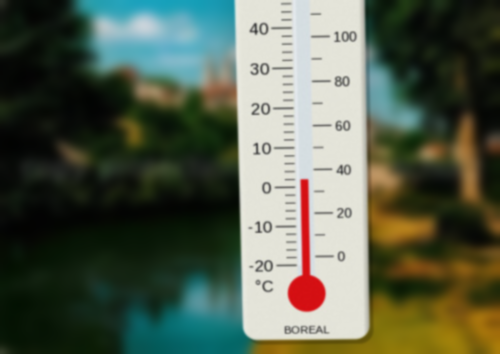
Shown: 2 °C
